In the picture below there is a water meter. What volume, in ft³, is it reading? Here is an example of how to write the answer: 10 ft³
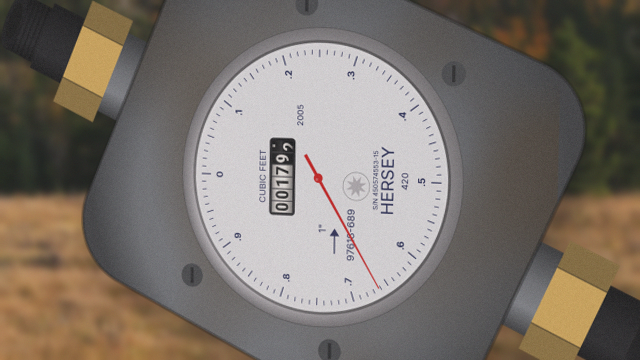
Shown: 1791.66 ft³
